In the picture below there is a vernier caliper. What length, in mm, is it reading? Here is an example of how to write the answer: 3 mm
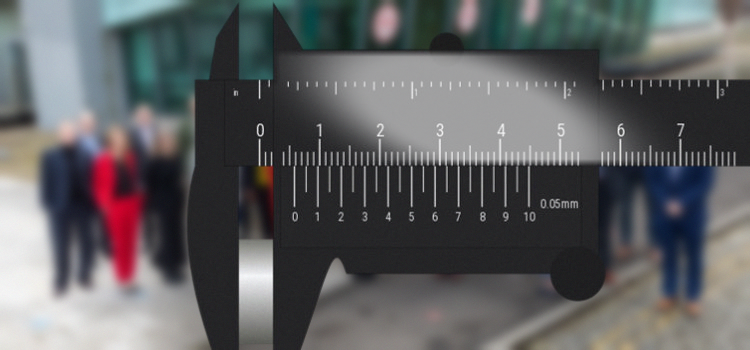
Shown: 5.8 mm
